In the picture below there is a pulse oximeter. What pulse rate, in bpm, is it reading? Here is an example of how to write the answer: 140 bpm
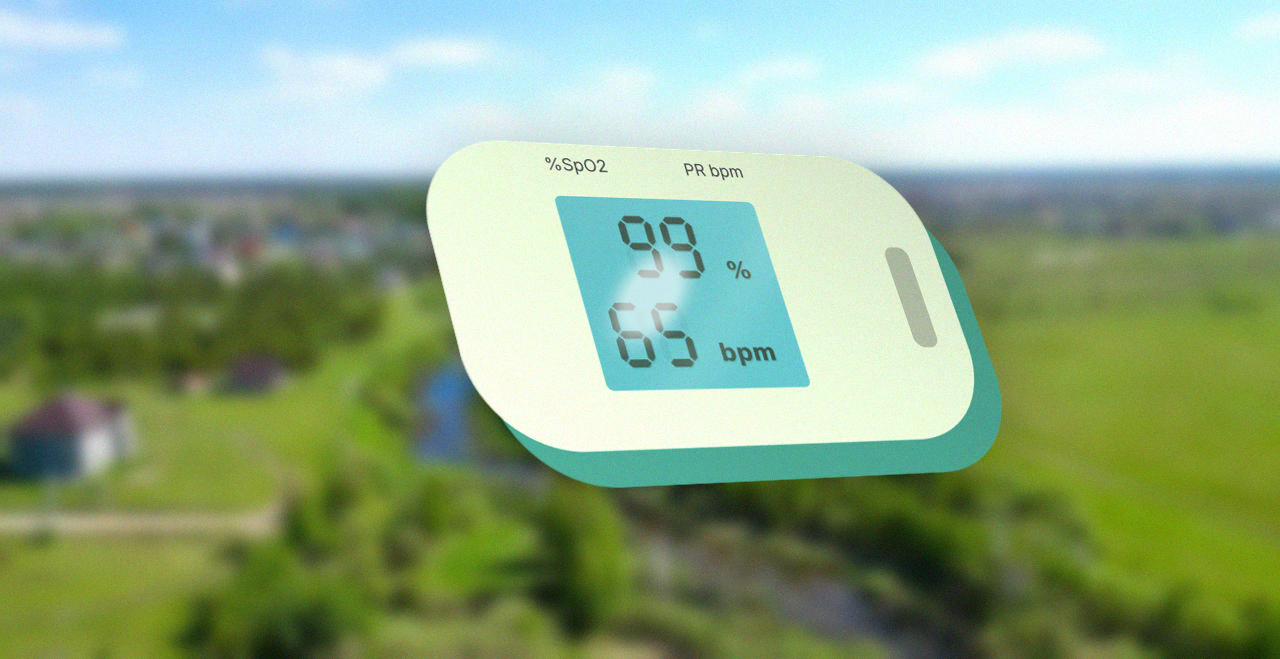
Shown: 65 bpm
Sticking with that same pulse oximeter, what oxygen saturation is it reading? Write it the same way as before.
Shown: 99 %
